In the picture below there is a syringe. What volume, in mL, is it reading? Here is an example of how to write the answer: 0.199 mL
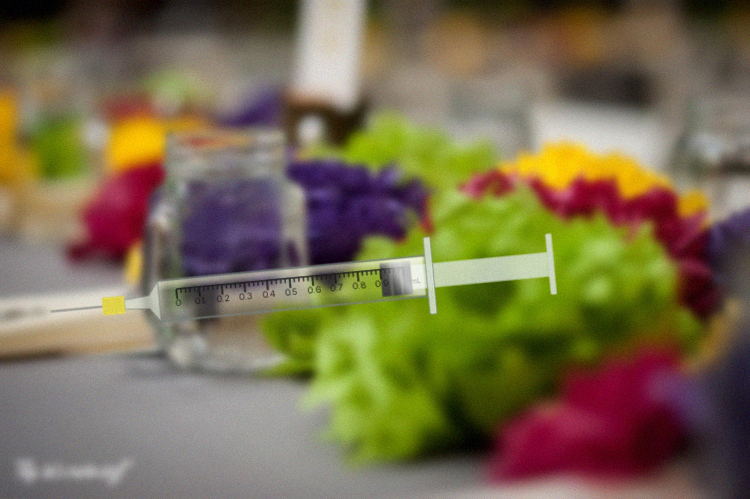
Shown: 0.9 mL
